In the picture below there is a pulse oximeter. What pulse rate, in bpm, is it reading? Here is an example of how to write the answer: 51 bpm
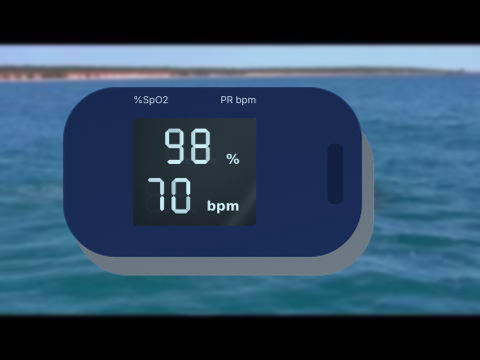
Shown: 70 bpm
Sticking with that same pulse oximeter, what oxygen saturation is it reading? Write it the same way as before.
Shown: 98 %
